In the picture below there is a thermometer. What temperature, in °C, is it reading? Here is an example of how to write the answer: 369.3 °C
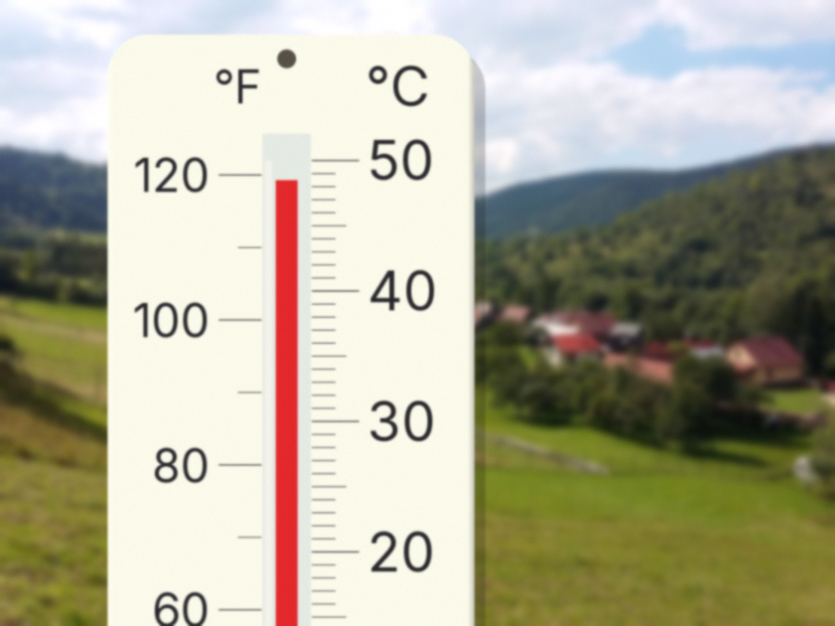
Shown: 48.5 °C
